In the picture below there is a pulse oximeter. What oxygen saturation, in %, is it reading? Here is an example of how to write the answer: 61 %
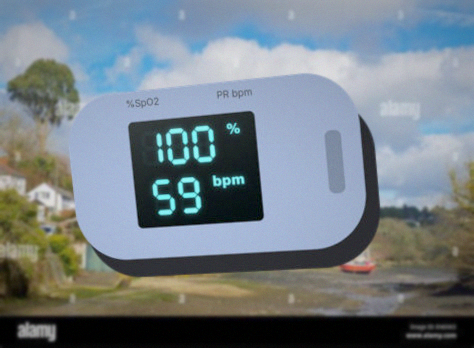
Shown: 100 %
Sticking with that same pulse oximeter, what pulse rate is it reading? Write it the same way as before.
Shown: 59 bpm
